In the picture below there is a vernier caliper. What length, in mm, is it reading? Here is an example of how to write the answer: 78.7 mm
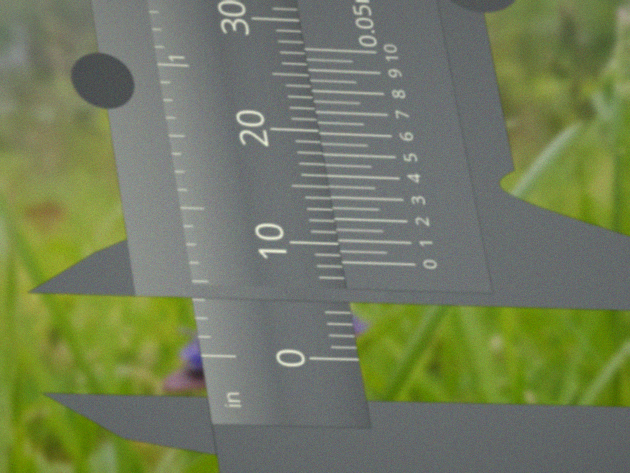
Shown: 8.4 mm
